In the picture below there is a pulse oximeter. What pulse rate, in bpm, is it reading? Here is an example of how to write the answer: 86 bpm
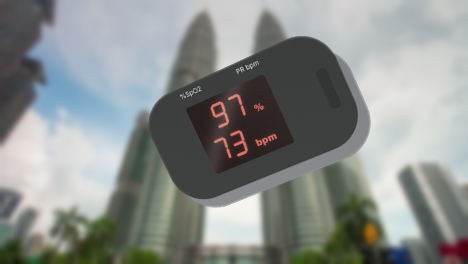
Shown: 73 bpm
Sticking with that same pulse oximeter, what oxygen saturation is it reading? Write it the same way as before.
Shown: 97 %
